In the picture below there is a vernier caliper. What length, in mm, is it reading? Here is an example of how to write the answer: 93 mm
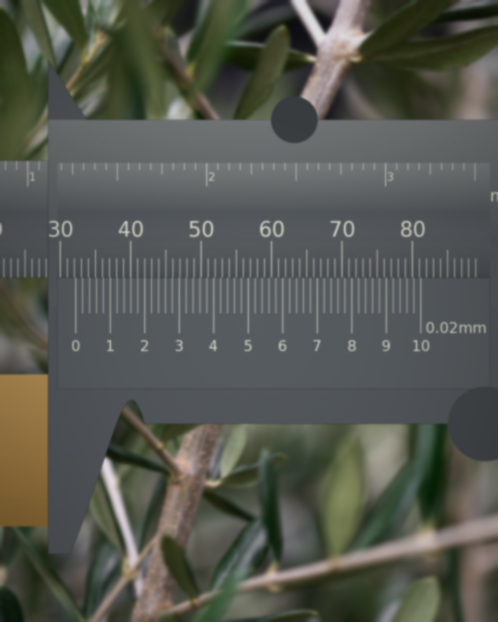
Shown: 32.2 mm
